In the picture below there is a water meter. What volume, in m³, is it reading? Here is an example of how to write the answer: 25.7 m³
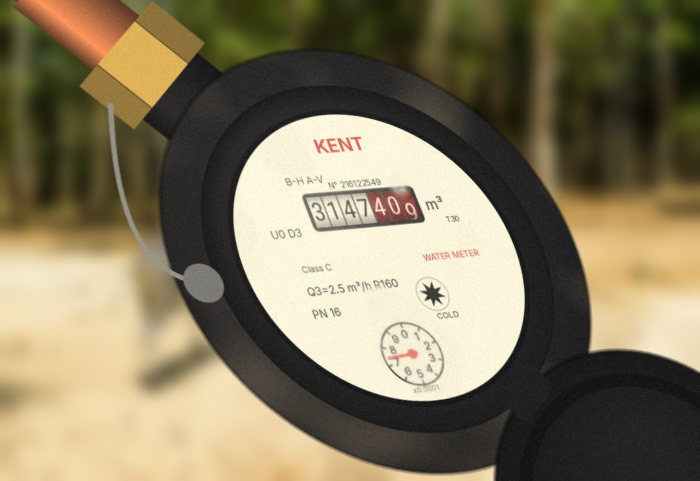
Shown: 3147.4087 m³
